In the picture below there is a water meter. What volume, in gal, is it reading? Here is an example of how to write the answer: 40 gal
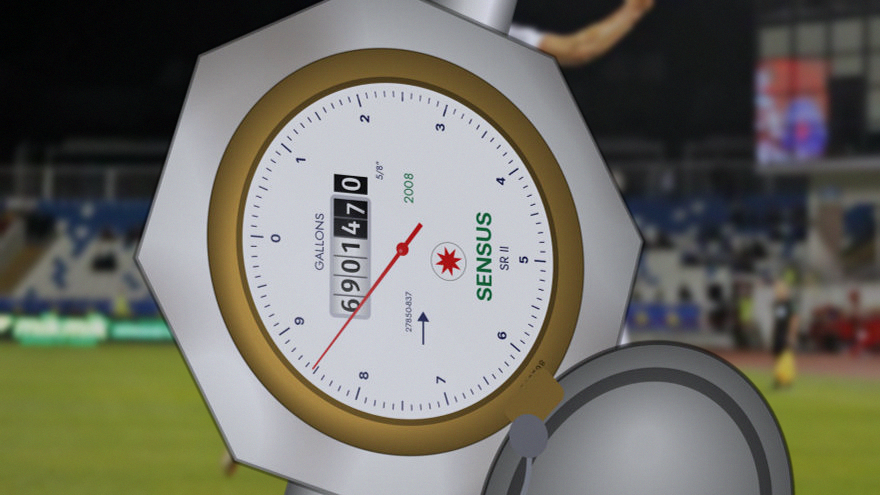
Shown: 6901468.5 gal
